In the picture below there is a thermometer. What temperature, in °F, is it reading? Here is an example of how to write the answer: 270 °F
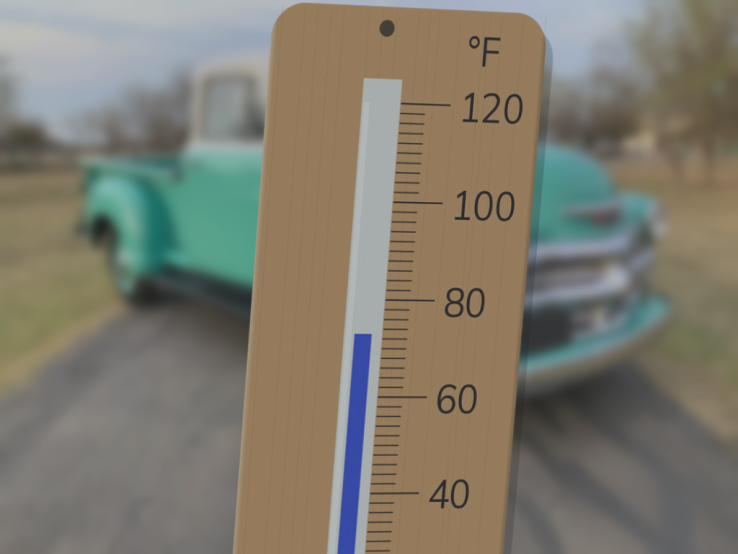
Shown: 73 °F
